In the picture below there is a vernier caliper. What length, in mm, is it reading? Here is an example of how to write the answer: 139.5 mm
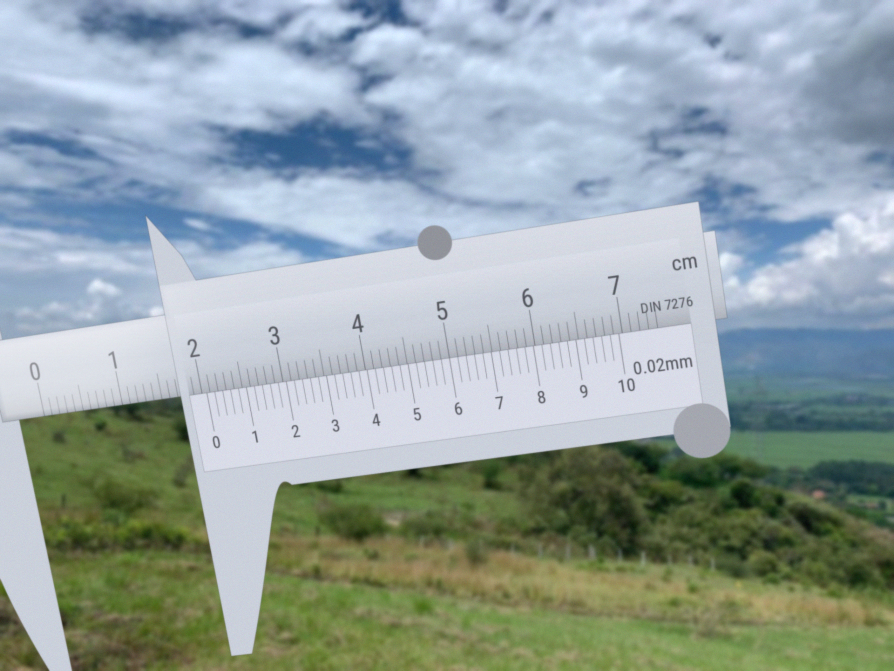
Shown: 20.6 mm
